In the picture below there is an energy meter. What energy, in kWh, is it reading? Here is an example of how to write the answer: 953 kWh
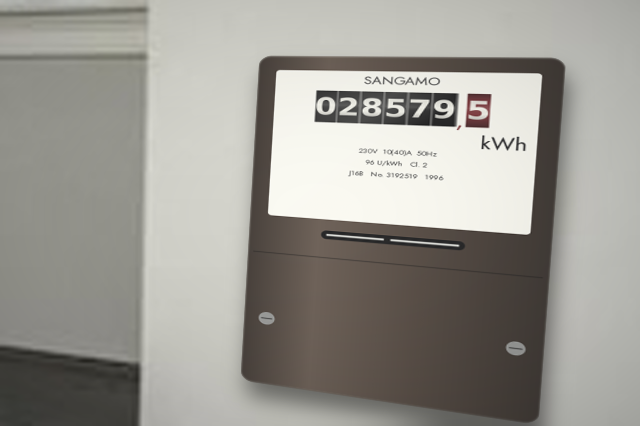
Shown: 28579.5 kWh
